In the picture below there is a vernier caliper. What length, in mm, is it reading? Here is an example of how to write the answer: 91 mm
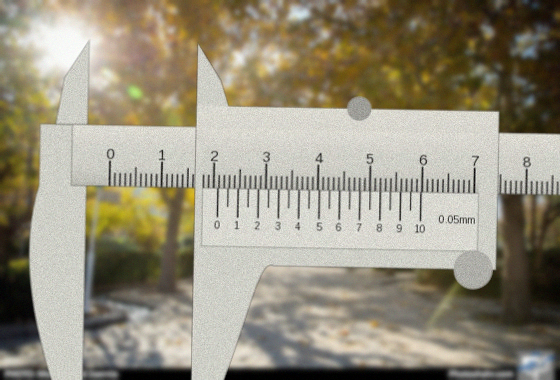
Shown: 20.8 mm
